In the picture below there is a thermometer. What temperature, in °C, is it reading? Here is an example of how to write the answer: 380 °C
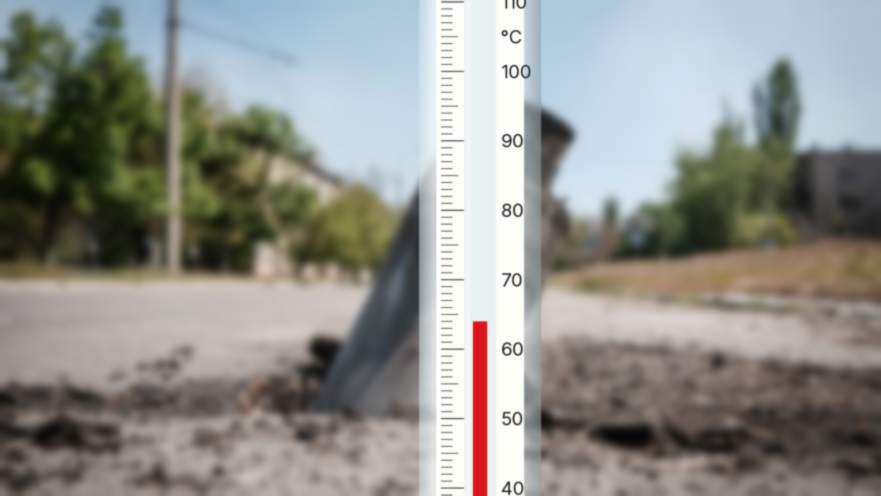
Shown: 64 °C
